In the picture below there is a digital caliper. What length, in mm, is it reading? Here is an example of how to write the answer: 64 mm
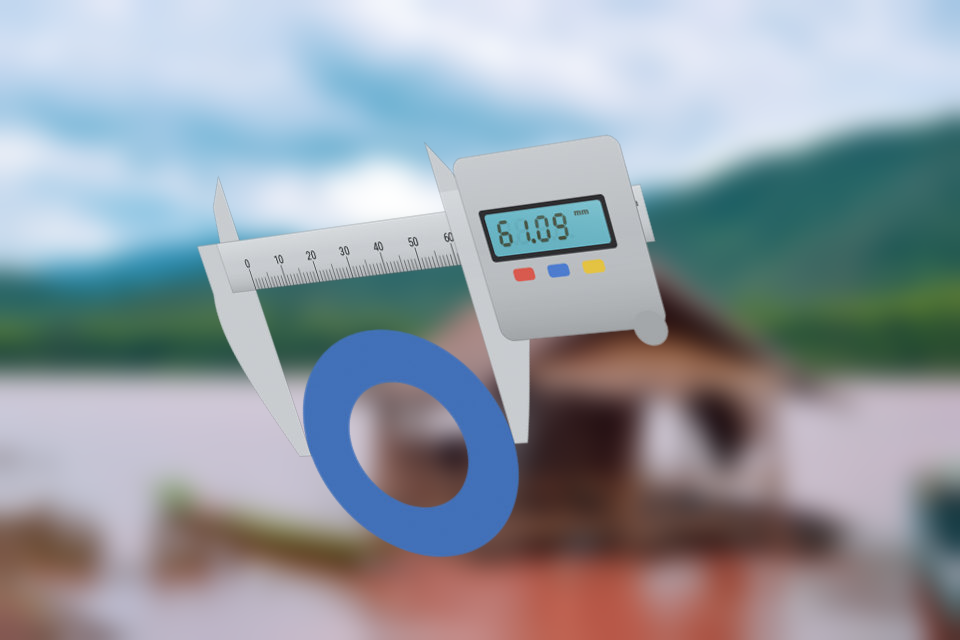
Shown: 61.09 mm
